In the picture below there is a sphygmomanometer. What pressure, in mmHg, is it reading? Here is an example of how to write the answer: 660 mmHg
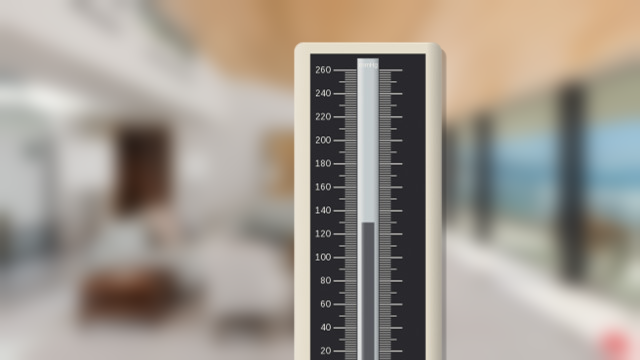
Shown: 130 mmHg
